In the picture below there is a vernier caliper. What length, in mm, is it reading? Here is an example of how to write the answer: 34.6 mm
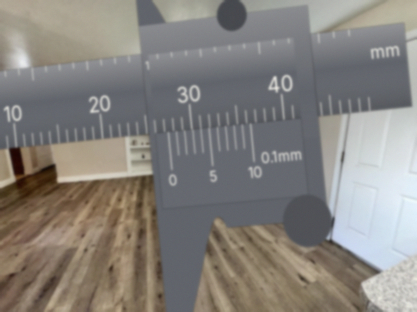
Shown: 27.4 mm
